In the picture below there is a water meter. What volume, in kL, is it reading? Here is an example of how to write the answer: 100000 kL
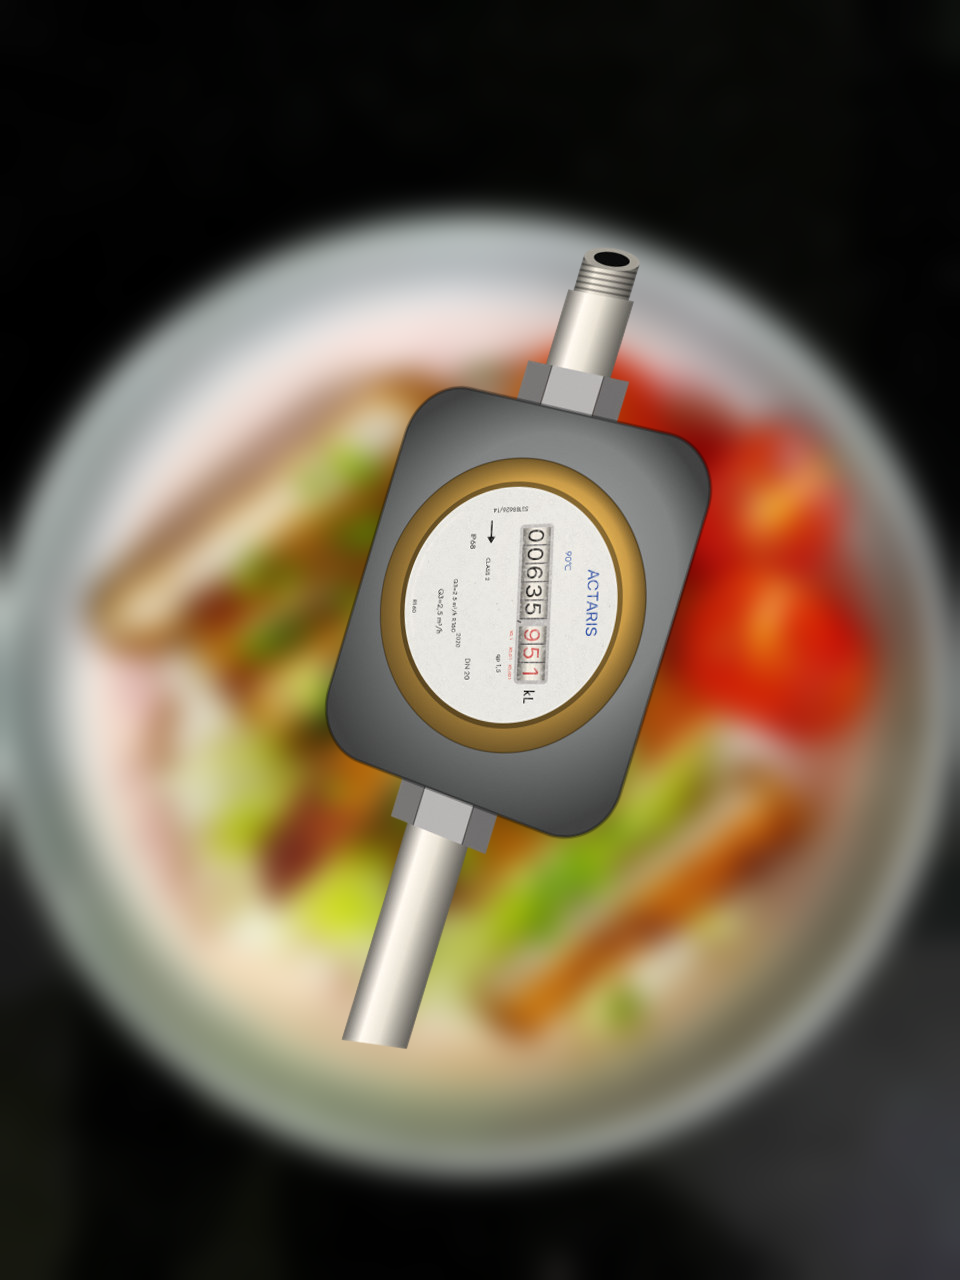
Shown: 635.951 kL
